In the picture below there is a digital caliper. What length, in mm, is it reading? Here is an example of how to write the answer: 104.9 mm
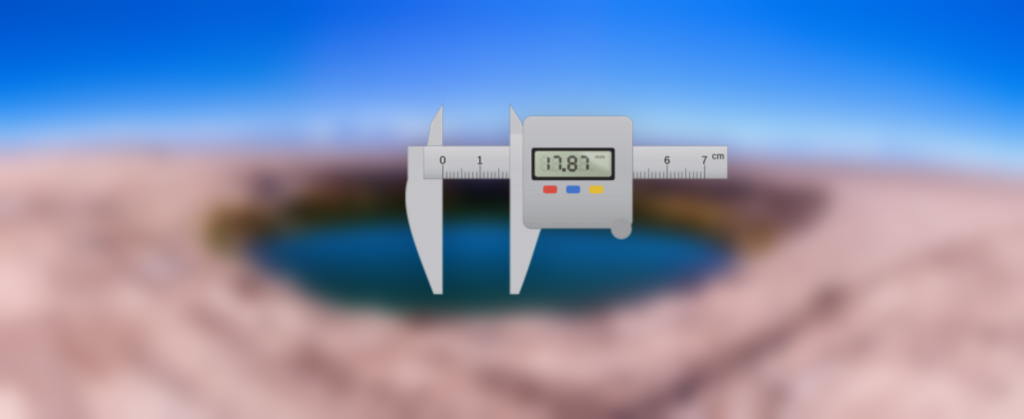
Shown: 17.87 mm
